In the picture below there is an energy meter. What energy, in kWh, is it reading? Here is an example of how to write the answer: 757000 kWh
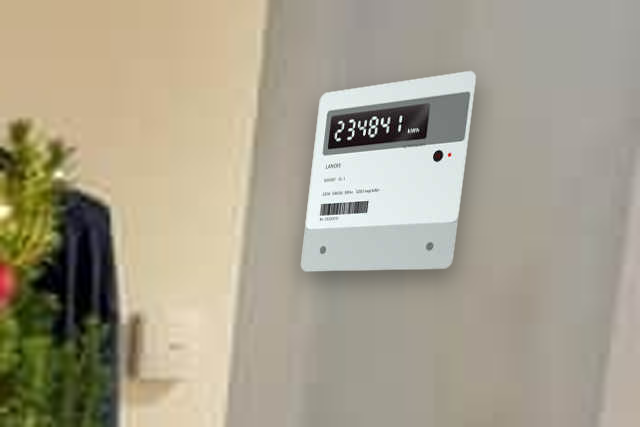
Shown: 234841 kWh
